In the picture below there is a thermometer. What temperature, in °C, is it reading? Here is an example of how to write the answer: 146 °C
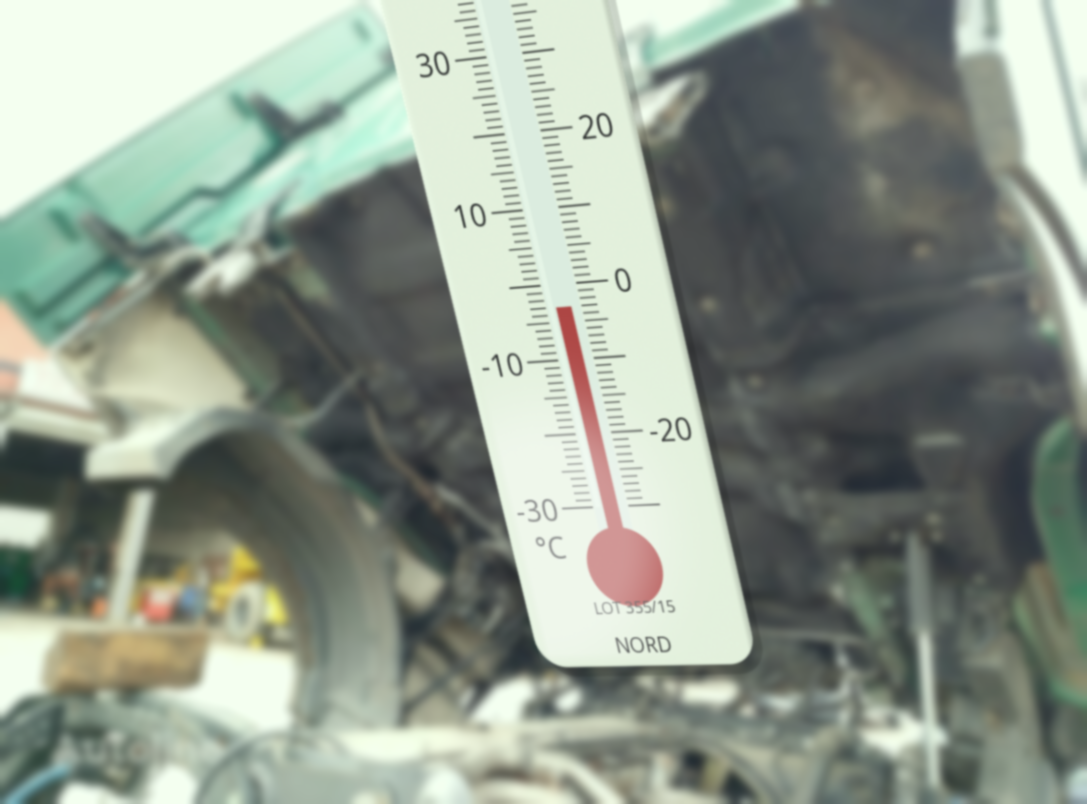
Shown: -3 °C
